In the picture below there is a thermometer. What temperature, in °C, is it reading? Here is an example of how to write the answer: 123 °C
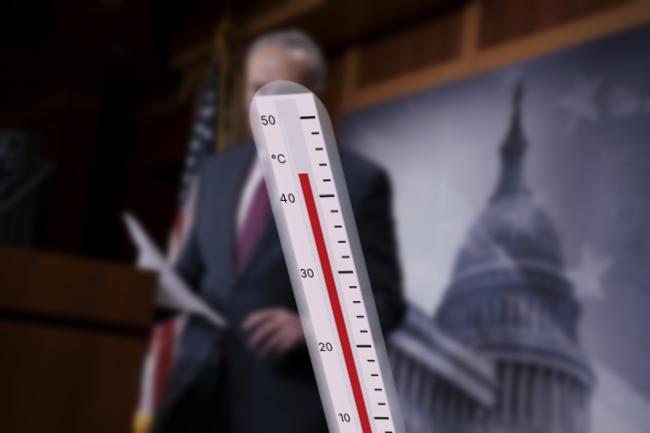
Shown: 43 °C
